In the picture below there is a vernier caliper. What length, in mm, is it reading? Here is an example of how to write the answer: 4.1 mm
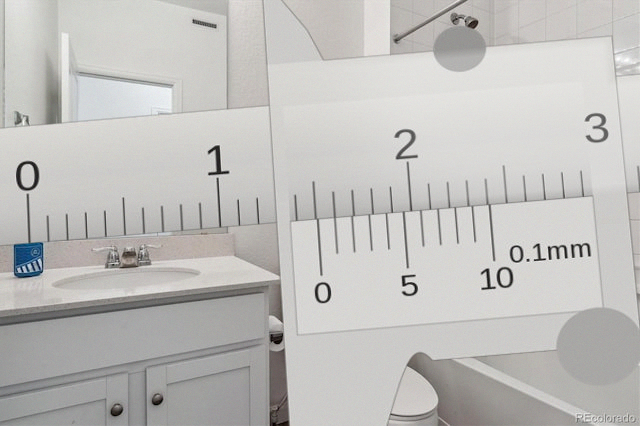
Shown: 15.1 mm
